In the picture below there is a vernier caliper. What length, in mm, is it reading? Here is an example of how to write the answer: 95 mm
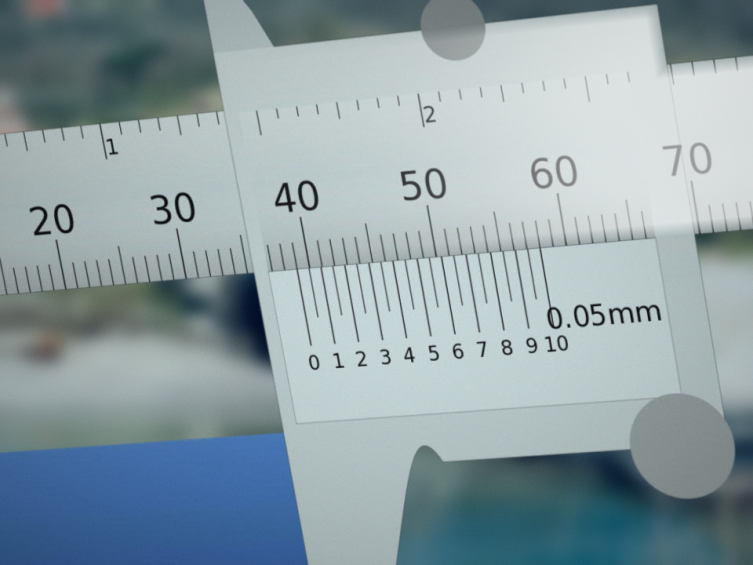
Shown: 39.0 mm
